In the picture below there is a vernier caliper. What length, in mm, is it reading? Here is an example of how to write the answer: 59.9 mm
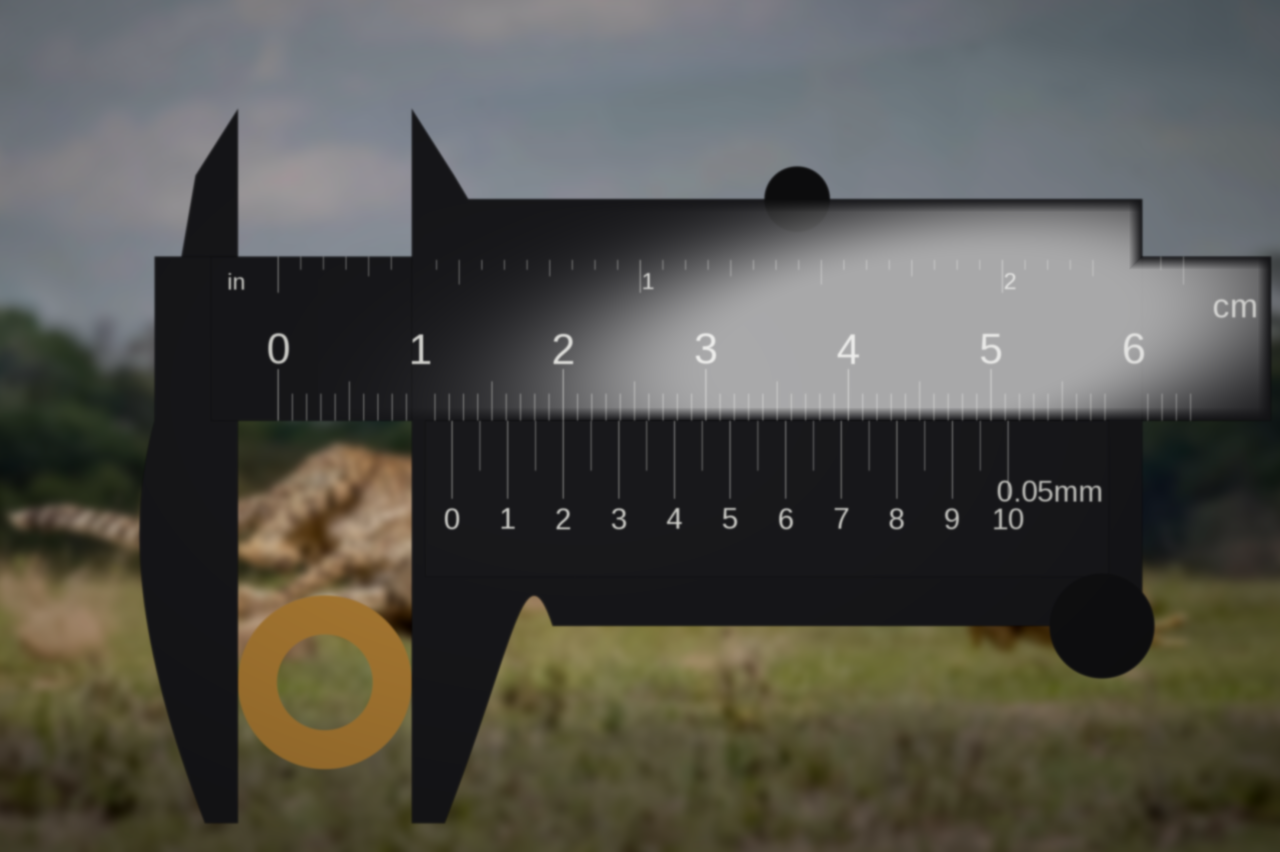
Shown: 12.2 mm
